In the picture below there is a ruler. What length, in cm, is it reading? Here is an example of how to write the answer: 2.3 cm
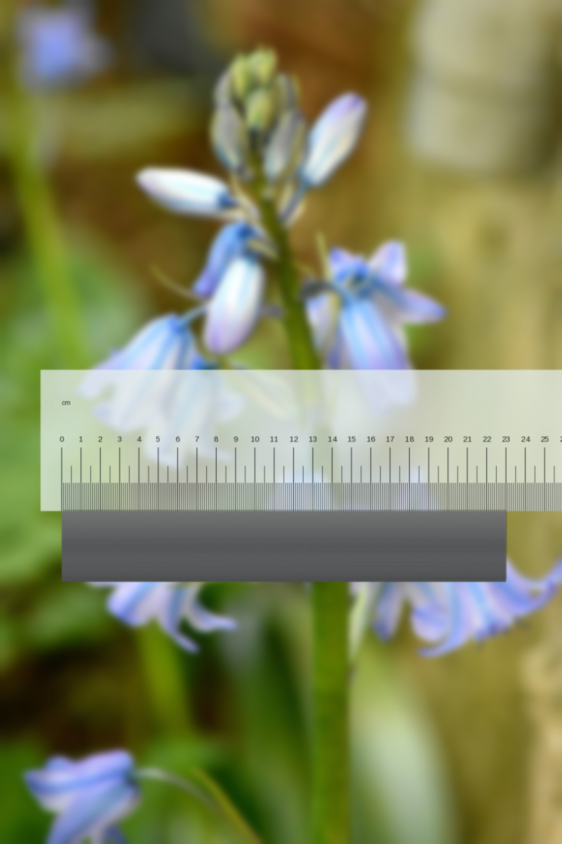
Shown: 23 cm
